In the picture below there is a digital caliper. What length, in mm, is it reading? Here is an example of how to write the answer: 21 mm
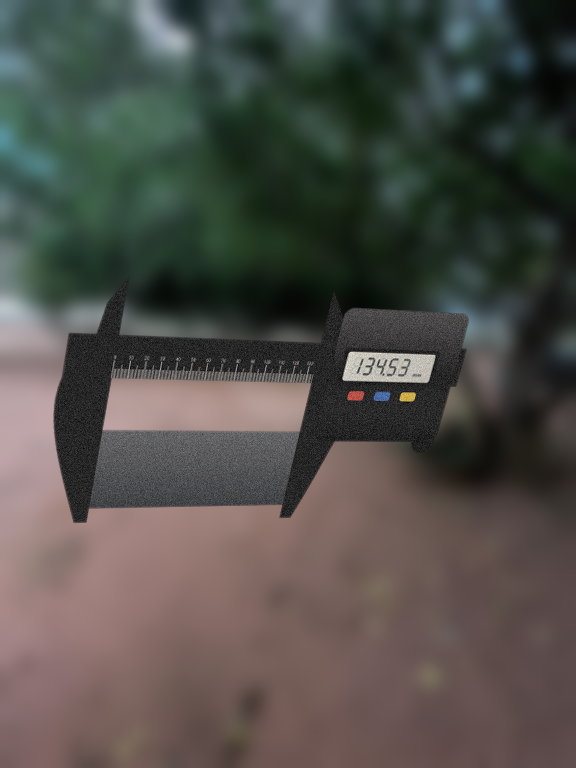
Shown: 134.53 mm
